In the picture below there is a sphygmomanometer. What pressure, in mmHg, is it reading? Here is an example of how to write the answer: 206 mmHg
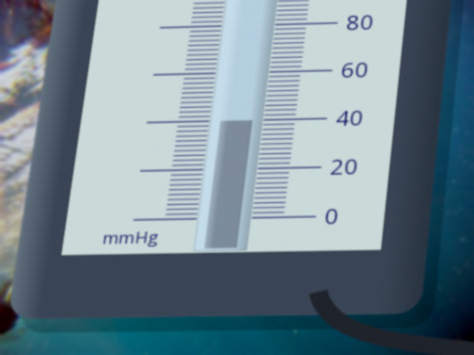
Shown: 40 mmHg
